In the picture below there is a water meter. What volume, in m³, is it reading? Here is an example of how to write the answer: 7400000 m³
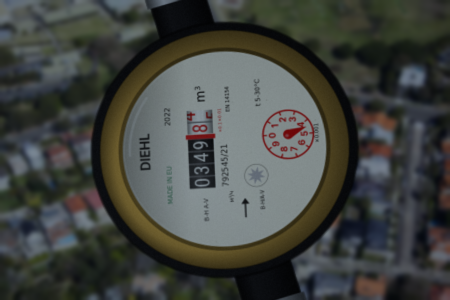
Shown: 349.844 m³
